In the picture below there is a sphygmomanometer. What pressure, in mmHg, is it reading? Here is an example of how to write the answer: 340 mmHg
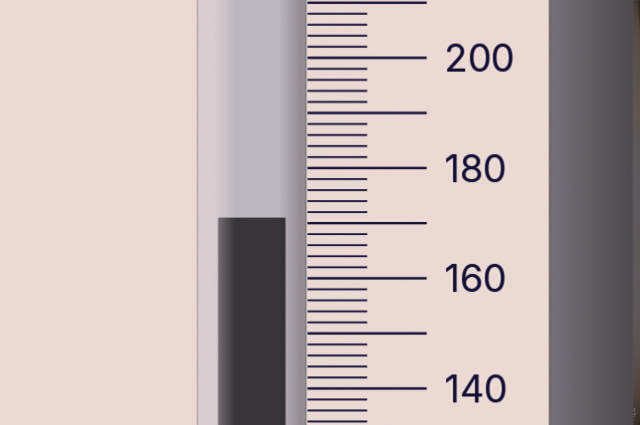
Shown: 171 mmHg
